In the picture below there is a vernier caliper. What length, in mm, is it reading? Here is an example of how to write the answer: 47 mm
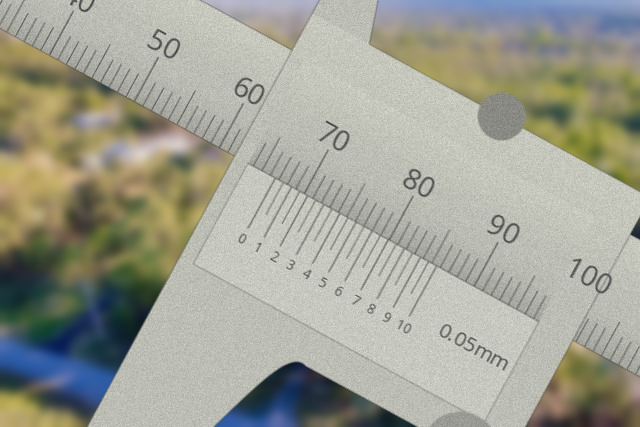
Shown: 66.6 mm
